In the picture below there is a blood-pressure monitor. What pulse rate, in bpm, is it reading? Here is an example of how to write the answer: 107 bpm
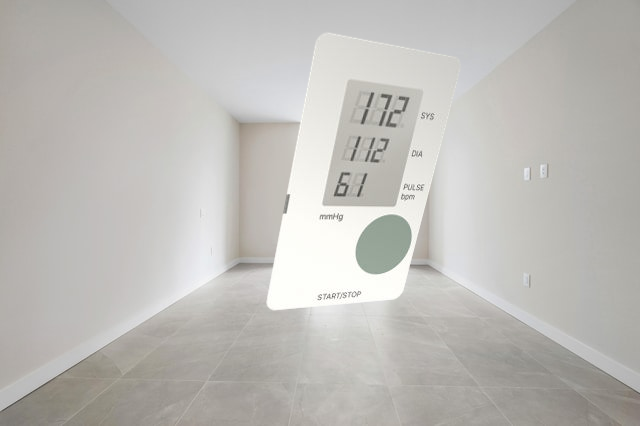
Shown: 61 bpm
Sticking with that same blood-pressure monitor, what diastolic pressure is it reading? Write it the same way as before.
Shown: 112 mmHg
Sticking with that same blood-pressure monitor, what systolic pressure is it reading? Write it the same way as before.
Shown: 172 mmHg
